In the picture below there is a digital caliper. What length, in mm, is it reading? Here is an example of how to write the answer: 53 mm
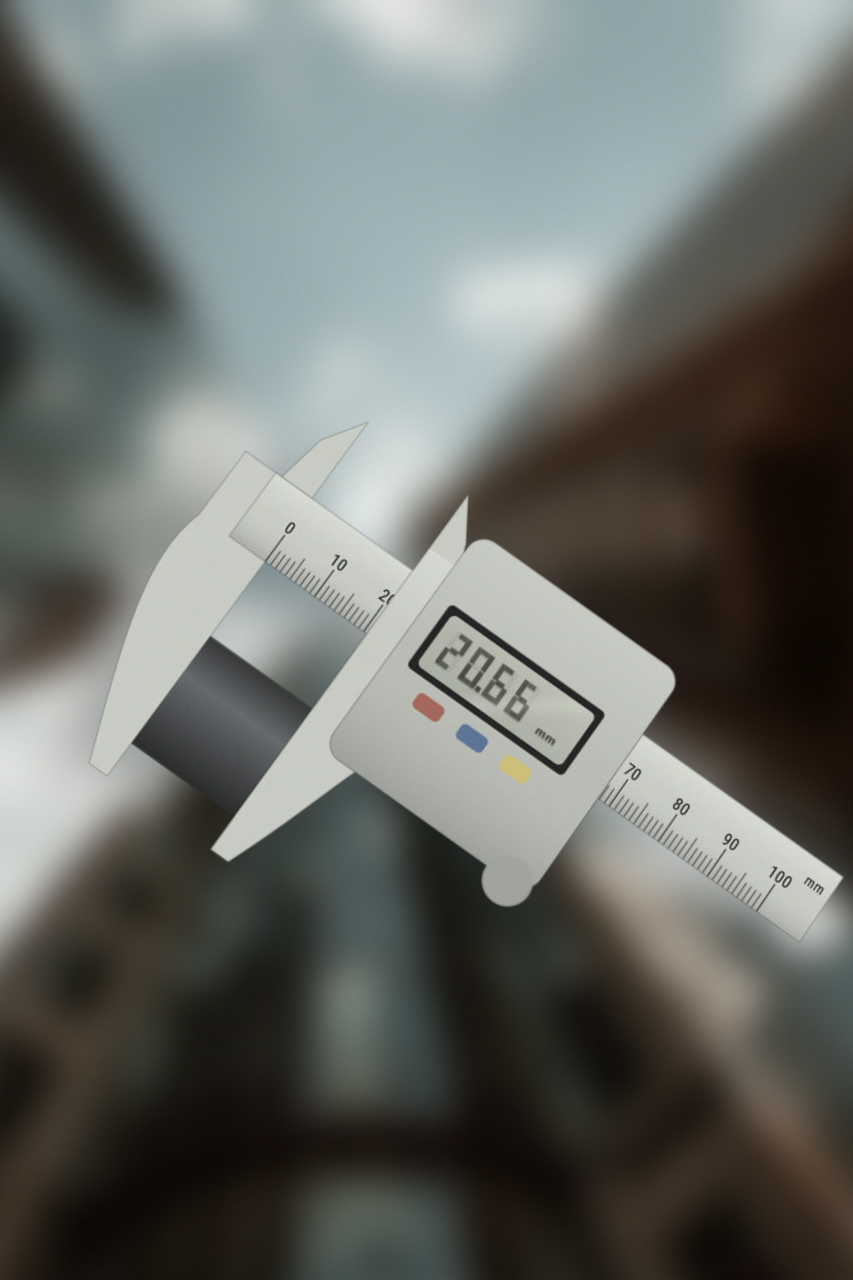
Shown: 20.66 mm
